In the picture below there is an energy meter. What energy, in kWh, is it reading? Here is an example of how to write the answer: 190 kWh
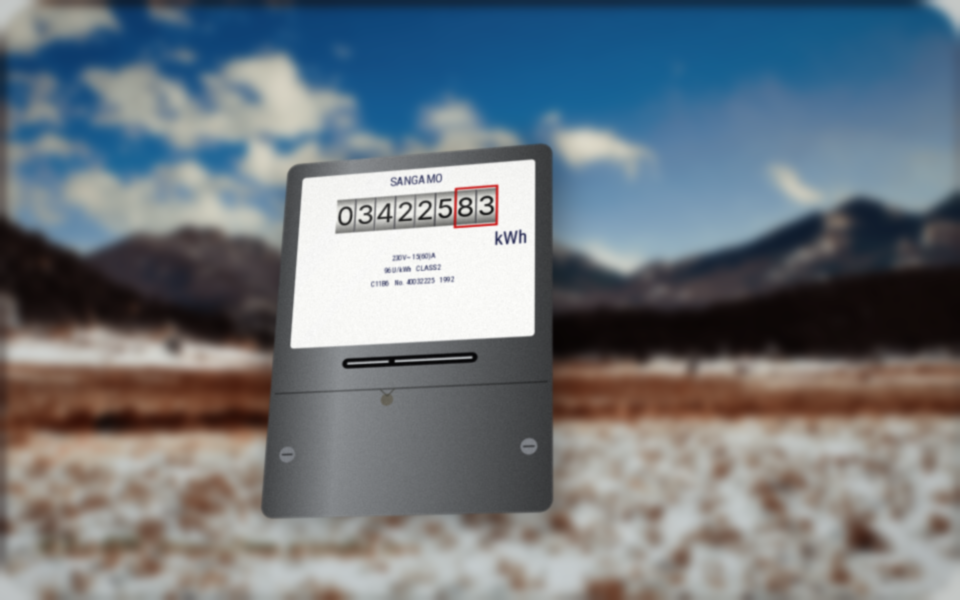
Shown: 34225.83 kWh
